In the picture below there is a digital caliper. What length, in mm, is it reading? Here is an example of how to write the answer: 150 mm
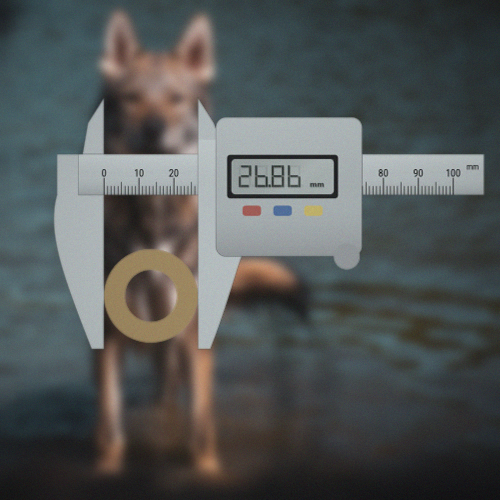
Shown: 26.86 mm
